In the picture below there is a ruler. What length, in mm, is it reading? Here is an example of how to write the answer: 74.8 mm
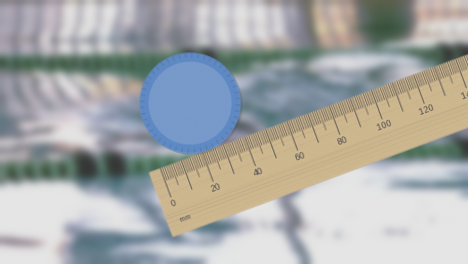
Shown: 45 mm
